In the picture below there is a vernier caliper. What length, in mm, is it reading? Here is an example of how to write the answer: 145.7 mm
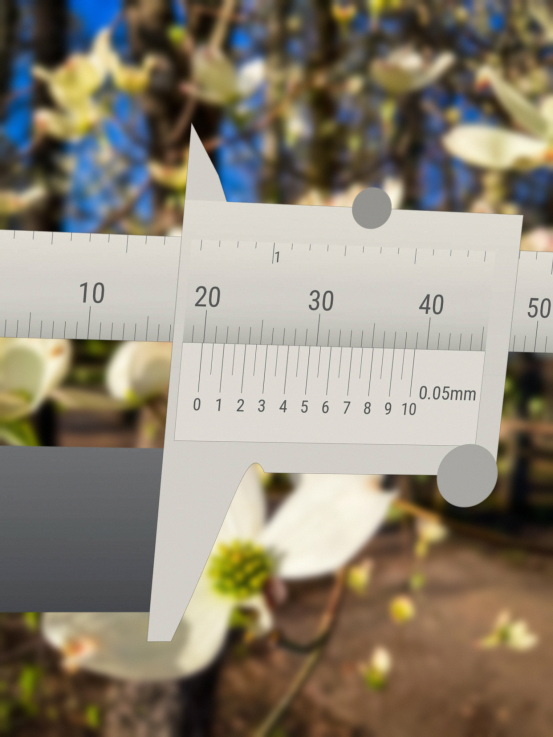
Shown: 19.9 mm
